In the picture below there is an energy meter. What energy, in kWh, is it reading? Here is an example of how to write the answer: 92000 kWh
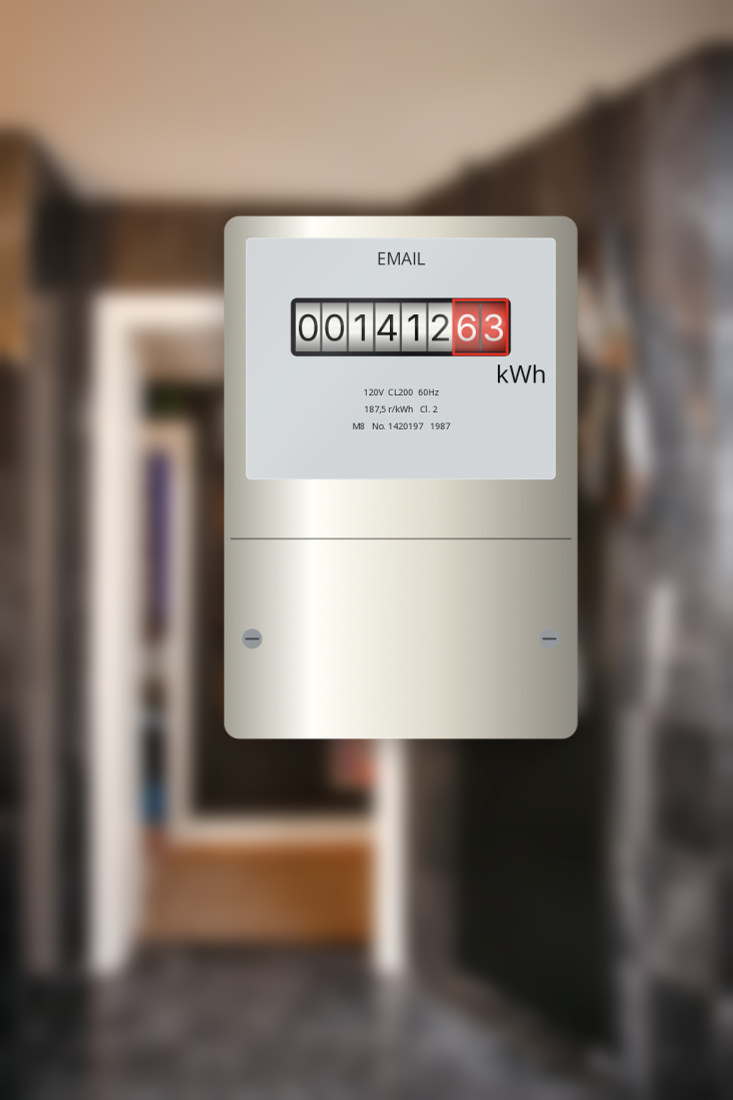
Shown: 1412.63 kWh
